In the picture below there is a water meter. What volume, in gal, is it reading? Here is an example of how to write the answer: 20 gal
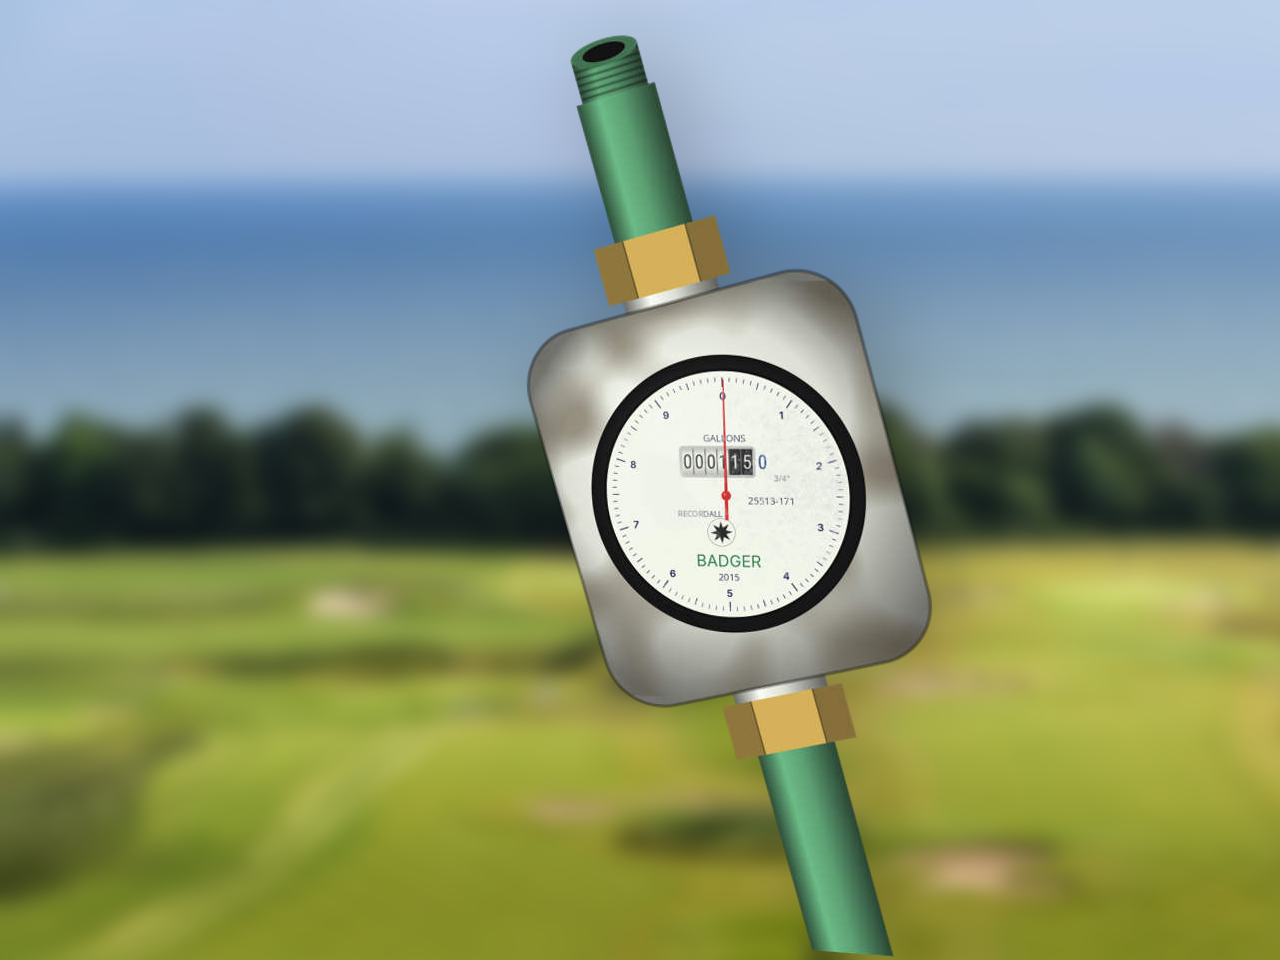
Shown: 1150.0 gal
